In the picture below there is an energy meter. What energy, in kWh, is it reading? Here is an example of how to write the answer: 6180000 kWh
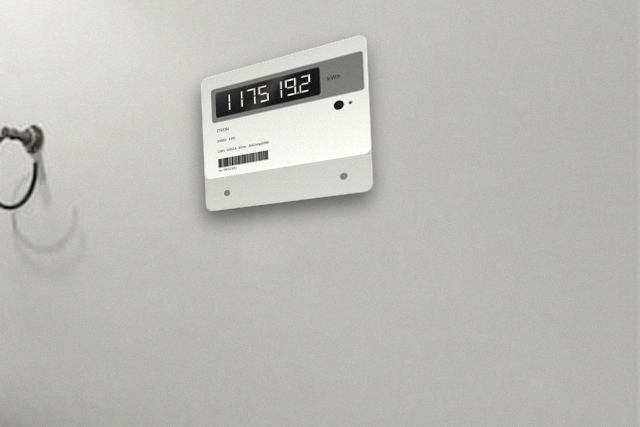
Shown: 117519.2 kWh
